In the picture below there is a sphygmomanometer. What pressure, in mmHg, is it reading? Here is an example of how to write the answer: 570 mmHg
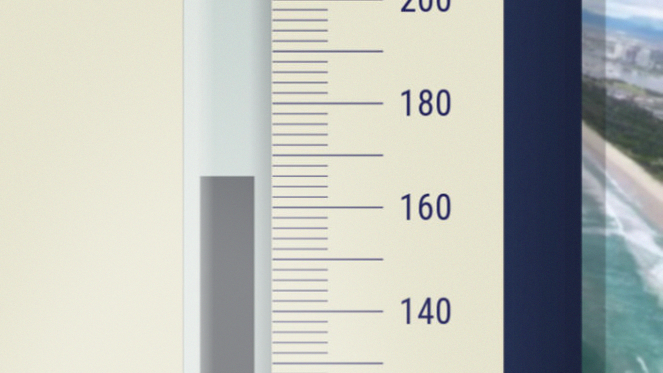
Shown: 166 mmHg
